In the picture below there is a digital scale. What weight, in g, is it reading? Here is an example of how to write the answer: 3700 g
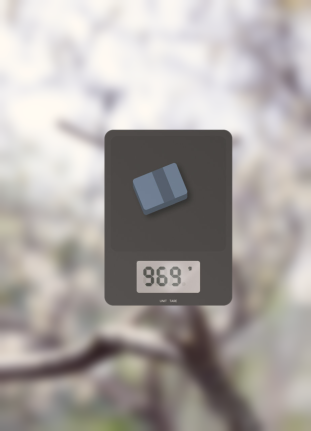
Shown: 969 g
